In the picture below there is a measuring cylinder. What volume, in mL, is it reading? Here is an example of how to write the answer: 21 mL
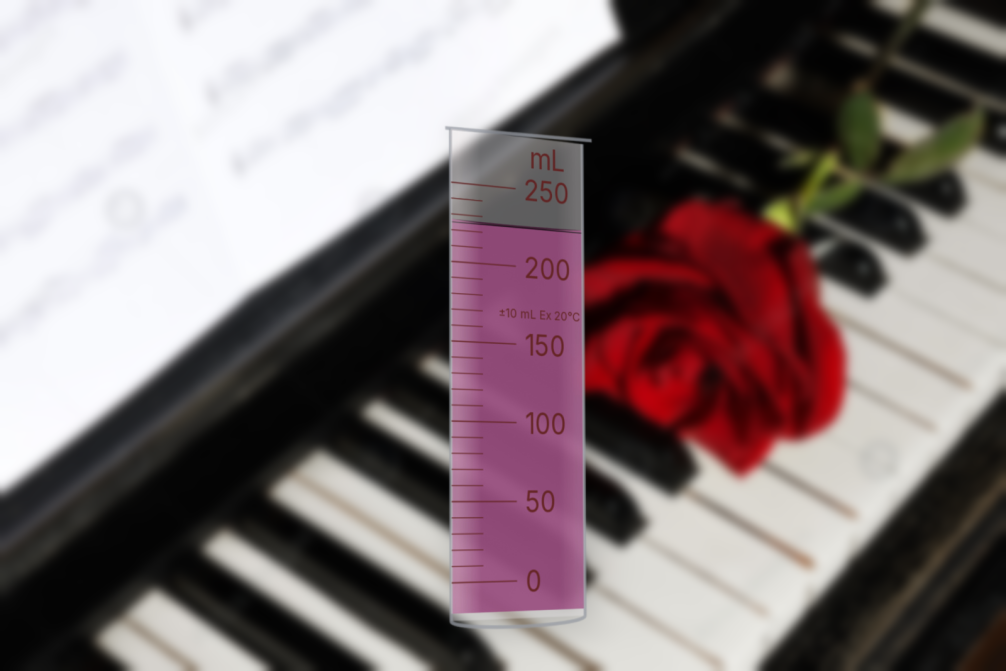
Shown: 225 mL
